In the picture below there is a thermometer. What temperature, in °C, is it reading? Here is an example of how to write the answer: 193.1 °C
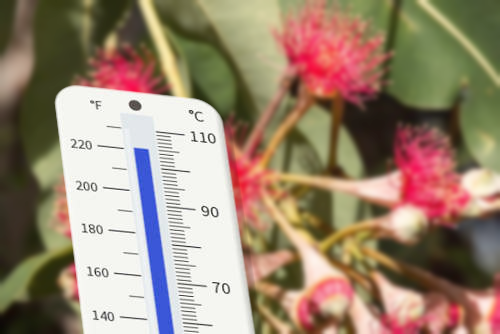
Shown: 105 °C
